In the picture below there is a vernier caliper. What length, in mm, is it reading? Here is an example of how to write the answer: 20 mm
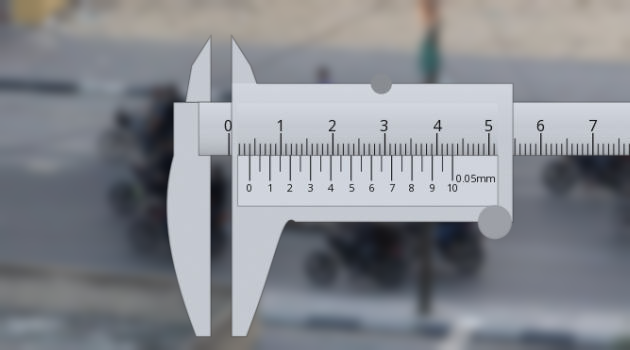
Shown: 4.0 mm
